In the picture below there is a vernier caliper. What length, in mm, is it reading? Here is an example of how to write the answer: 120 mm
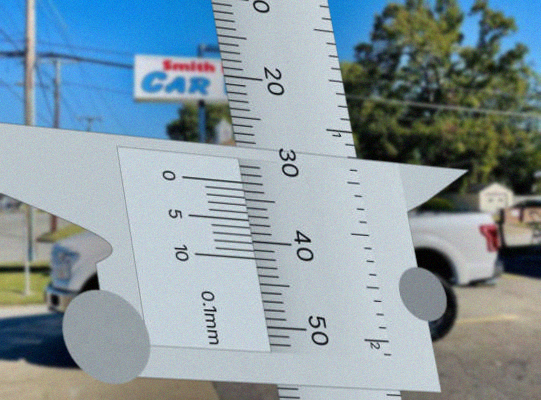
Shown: 33.0 mm
